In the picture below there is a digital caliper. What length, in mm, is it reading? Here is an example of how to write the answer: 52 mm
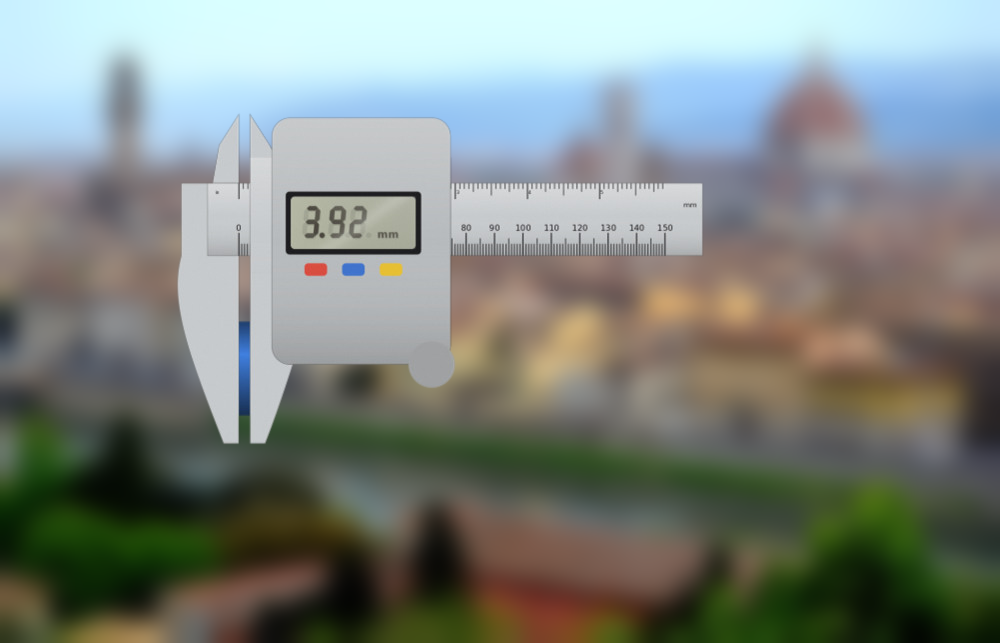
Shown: 3.92 mm
